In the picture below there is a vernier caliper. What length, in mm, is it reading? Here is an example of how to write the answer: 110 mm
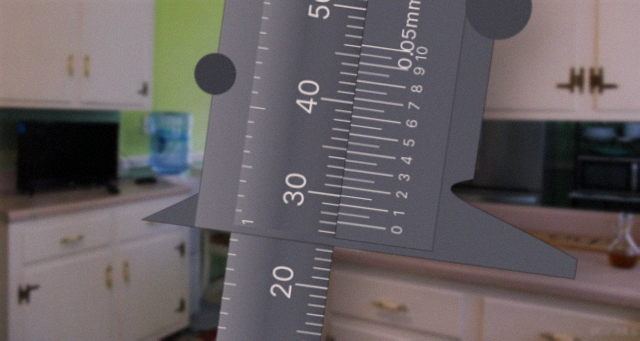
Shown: 27.2 mm
